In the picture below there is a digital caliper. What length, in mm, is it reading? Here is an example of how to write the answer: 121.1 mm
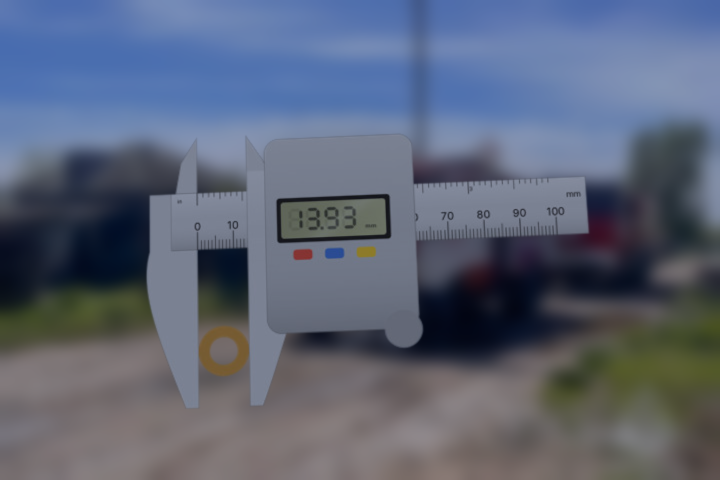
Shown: 13.93 mm
